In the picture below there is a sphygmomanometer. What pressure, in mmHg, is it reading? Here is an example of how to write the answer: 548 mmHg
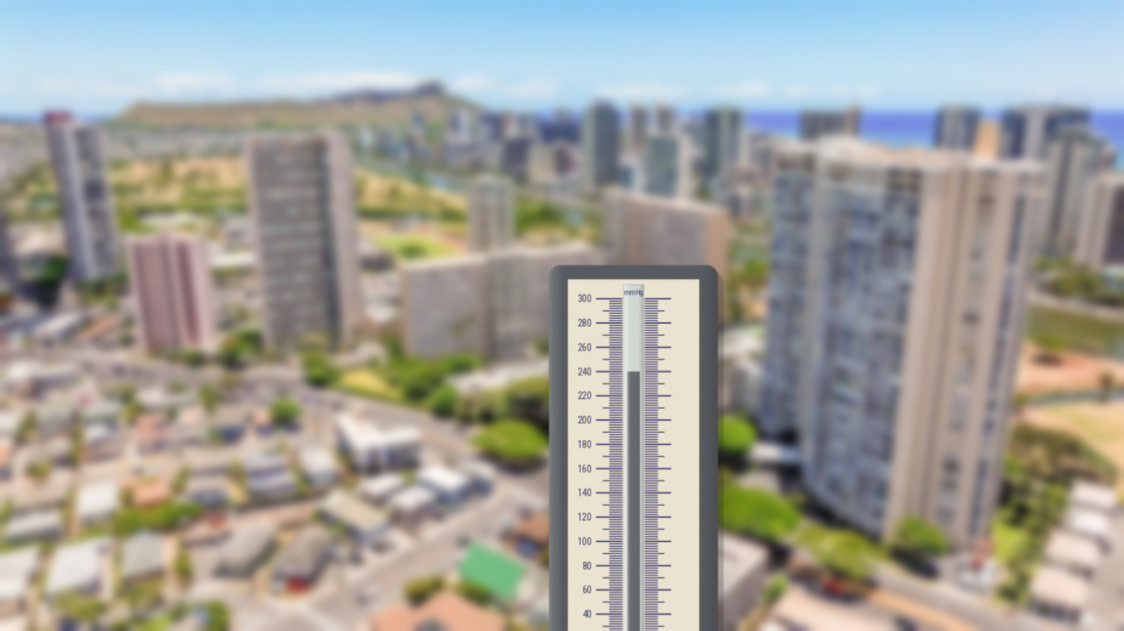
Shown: 240 mmHg
